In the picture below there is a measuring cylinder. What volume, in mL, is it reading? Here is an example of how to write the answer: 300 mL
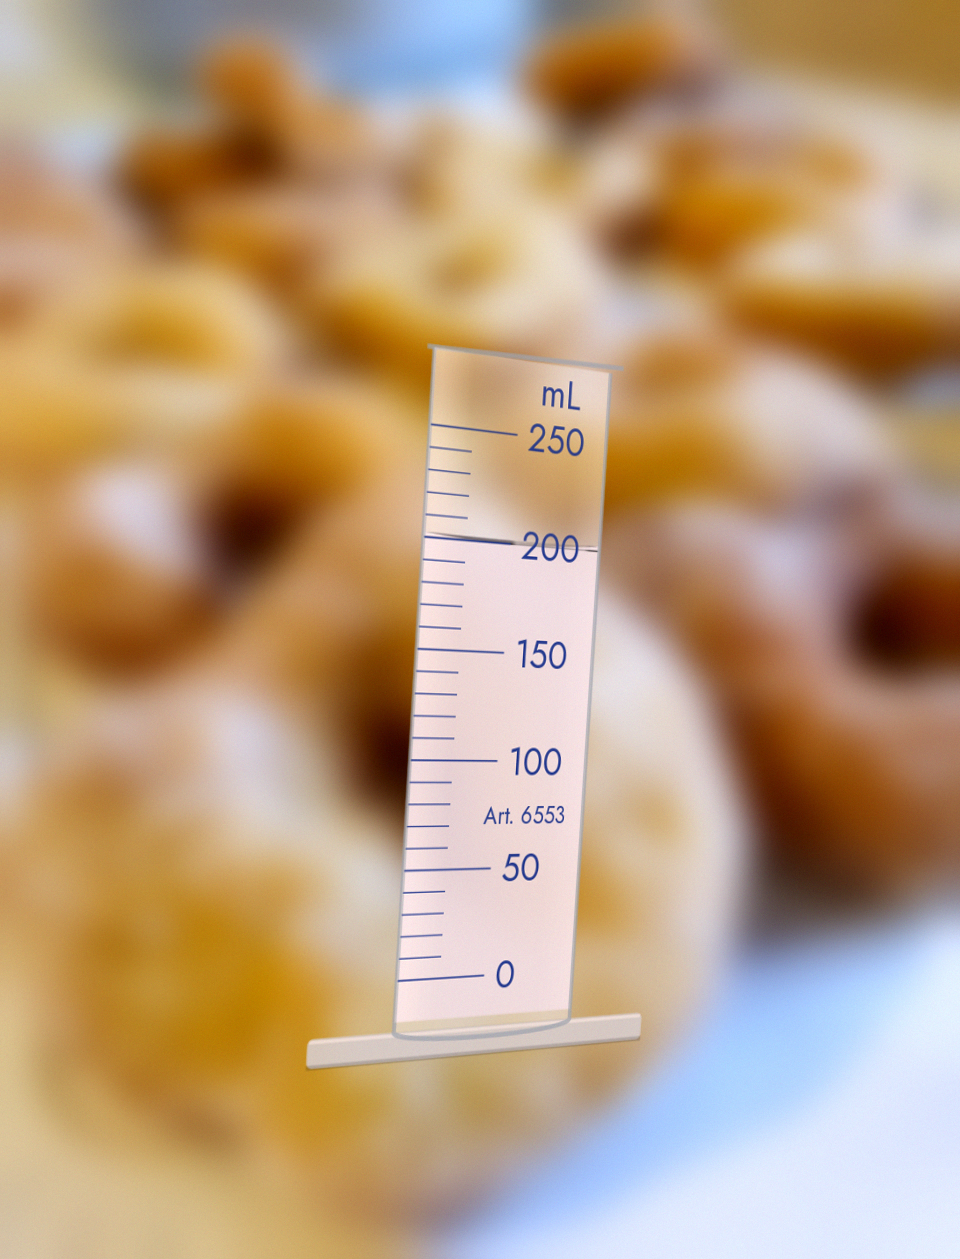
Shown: 200 mL
